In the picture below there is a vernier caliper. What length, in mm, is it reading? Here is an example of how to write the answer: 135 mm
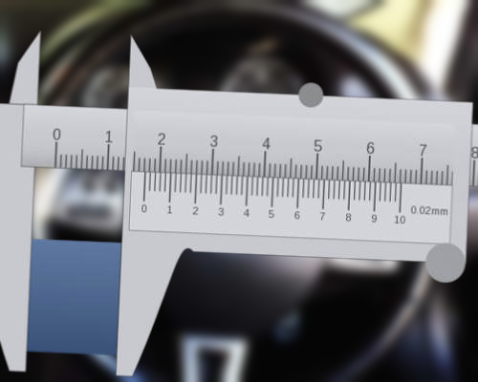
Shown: 17.2 mm
